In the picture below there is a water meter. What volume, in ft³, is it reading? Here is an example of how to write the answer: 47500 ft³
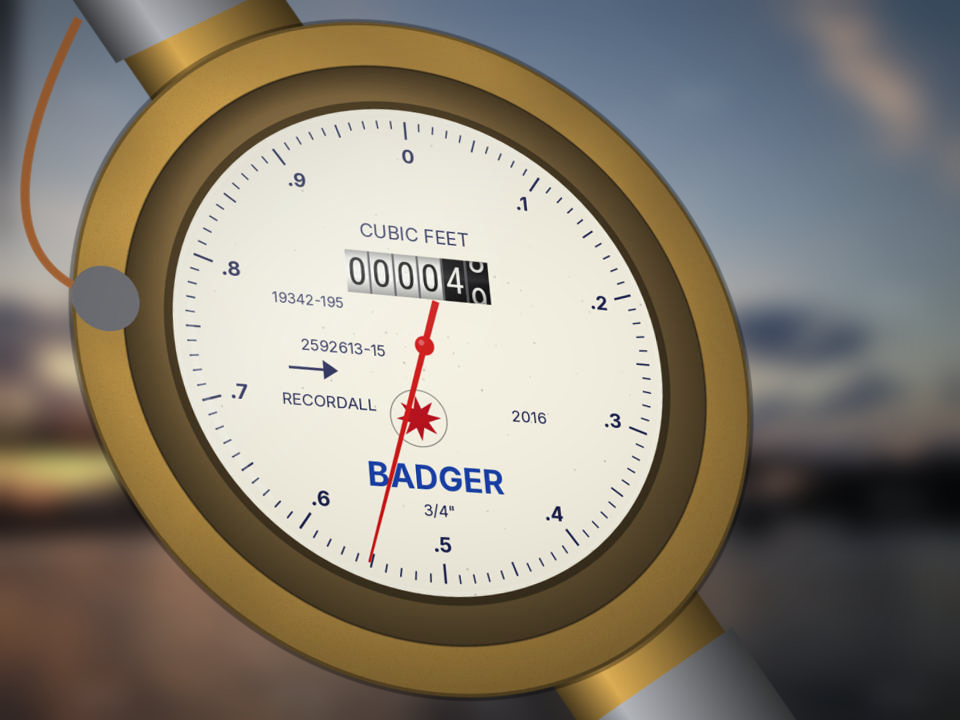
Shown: 48.55 ft³
